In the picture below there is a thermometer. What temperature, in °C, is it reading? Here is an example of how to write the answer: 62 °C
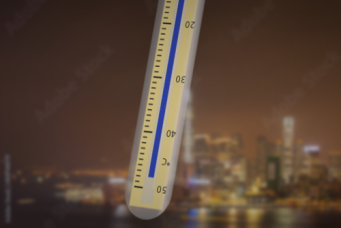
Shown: 48 °C
